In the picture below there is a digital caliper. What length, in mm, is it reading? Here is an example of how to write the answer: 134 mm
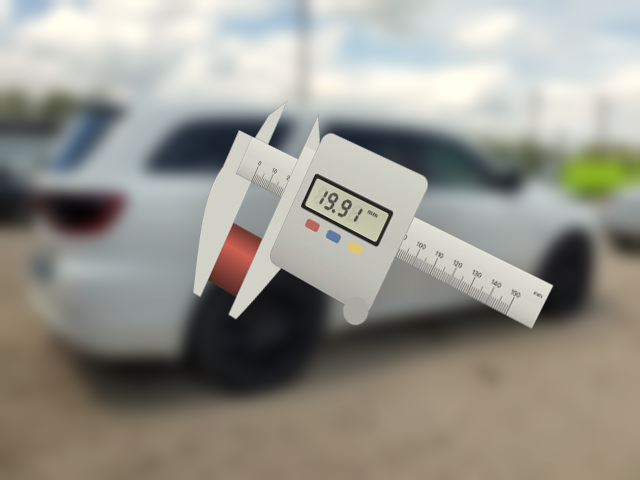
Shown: 19.91 mm
